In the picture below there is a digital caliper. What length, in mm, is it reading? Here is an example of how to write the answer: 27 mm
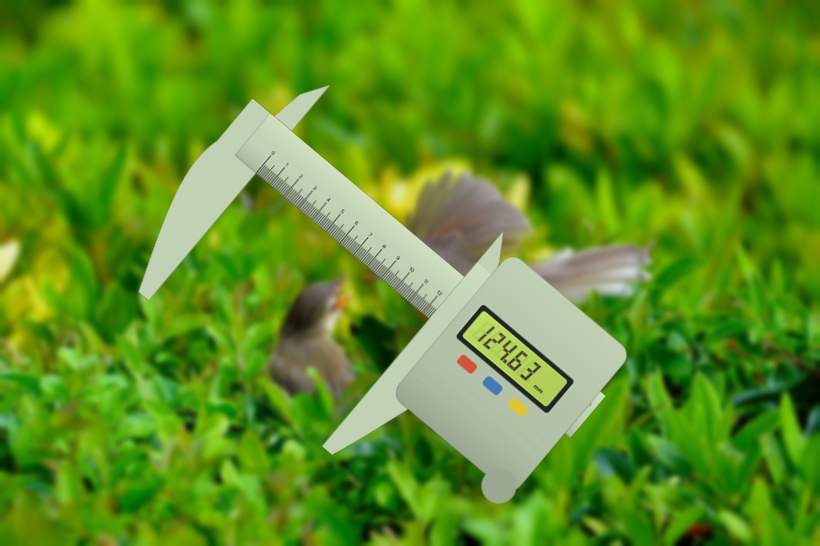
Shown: 124.63 mm
